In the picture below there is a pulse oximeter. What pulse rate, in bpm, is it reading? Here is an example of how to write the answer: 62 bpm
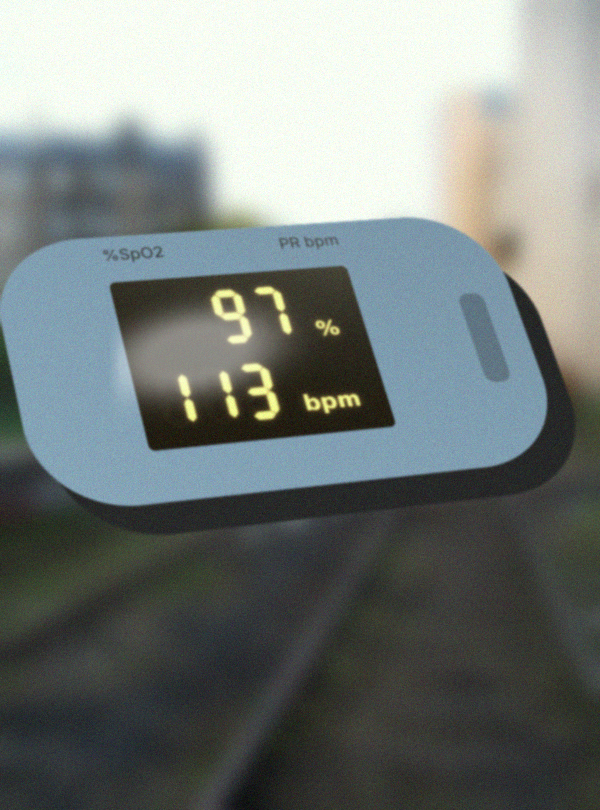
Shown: 113 bpm
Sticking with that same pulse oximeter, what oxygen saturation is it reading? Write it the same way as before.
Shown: 97 %
